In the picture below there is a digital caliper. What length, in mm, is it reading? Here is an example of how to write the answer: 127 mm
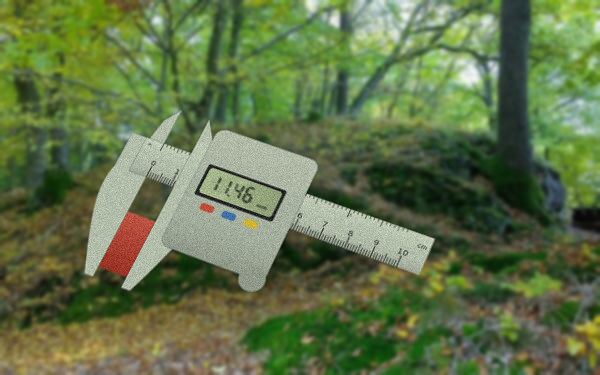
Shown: 11.46 mm
